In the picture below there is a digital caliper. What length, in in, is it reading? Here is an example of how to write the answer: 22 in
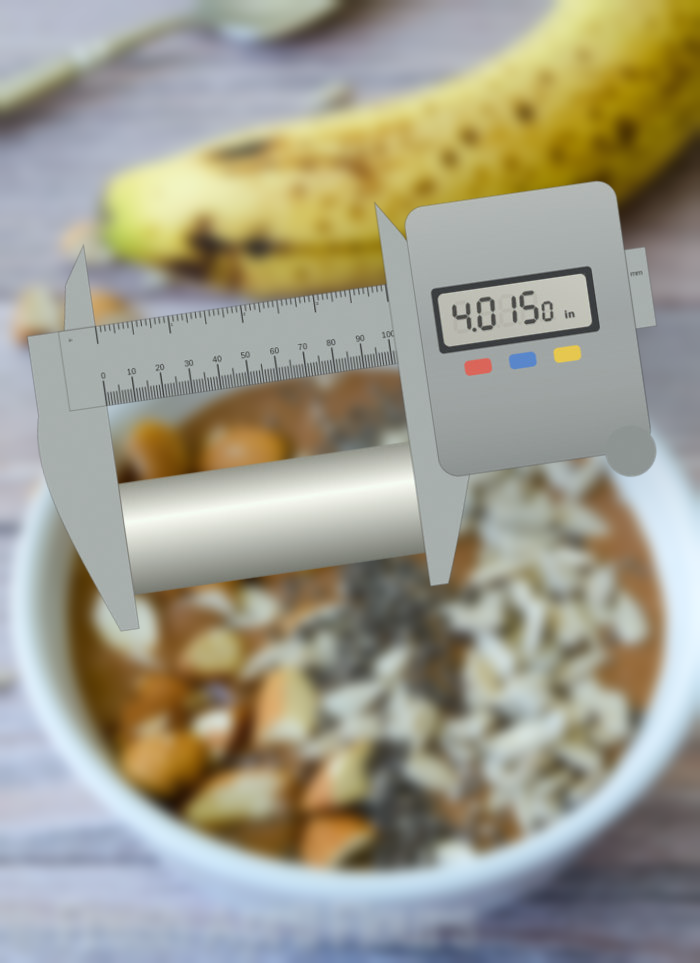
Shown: 4.0150 in
